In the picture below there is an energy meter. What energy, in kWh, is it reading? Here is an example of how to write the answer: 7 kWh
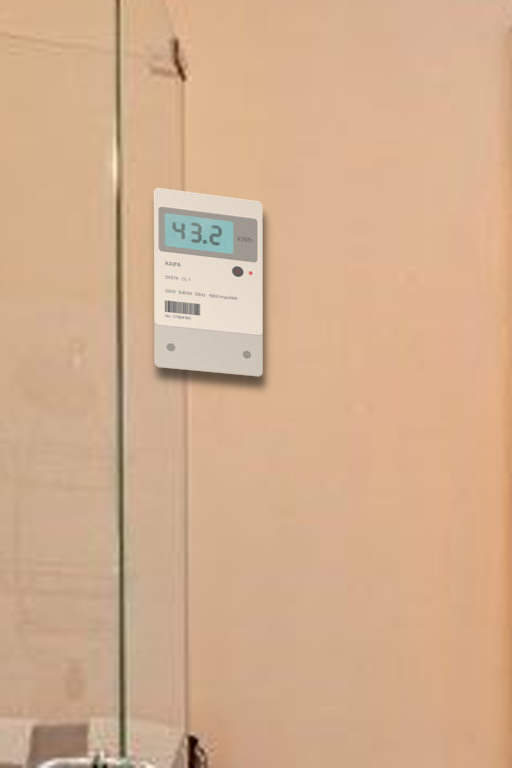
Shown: 43.2 kWh
